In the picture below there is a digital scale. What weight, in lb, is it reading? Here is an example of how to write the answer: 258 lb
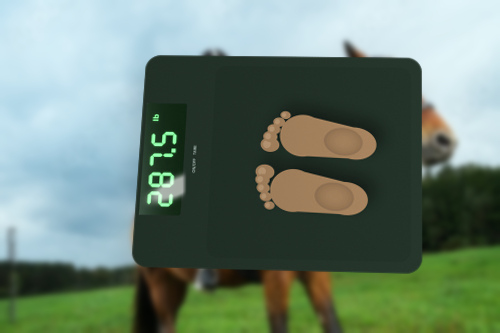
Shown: 287.5 lb
